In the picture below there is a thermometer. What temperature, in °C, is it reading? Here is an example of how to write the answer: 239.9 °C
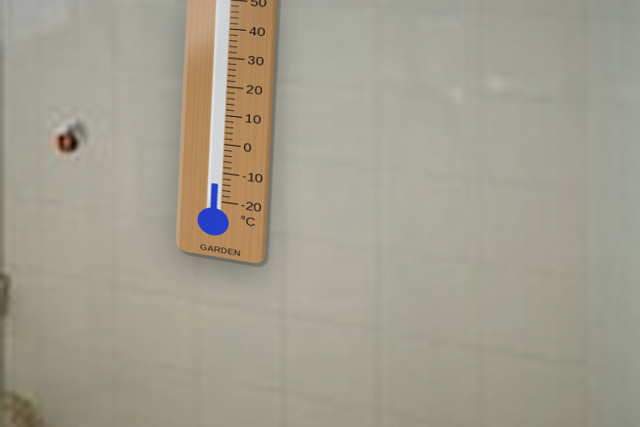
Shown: -14 °C
